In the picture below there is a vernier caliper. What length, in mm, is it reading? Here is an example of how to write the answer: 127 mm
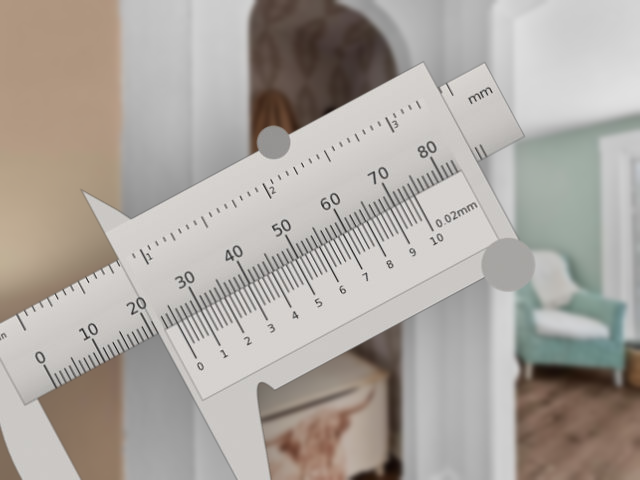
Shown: 25.0 mm
